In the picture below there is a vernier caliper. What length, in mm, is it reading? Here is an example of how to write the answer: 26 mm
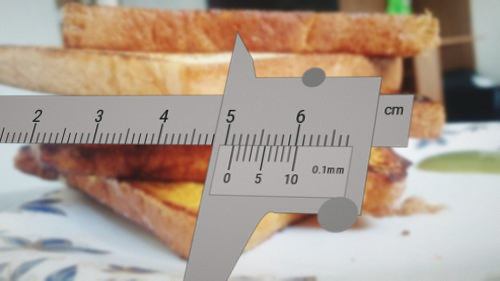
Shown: 51.2 mm
